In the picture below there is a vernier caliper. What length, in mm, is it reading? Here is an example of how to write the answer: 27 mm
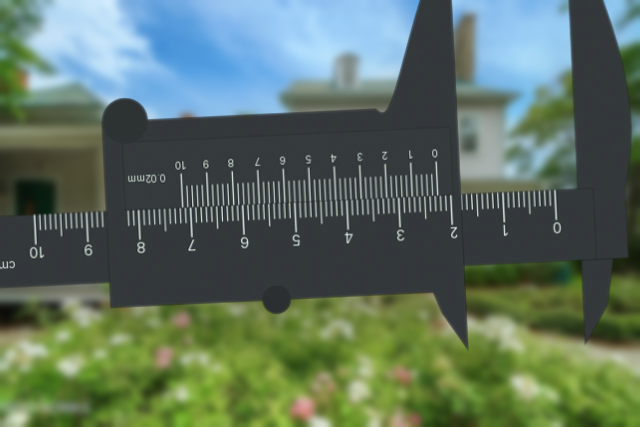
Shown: 22.5 mm
